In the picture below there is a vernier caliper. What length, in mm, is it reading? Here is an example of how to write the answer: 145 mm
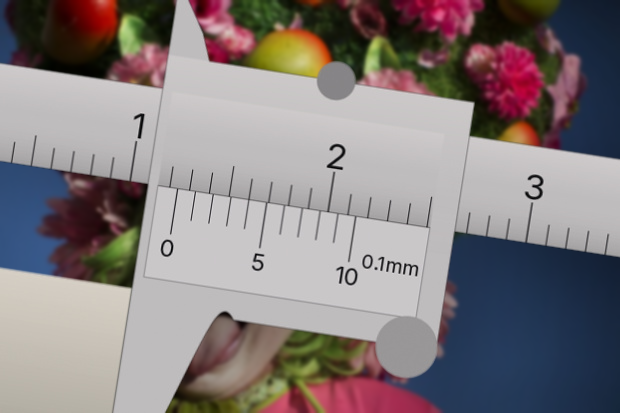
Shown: 12.4 mm
